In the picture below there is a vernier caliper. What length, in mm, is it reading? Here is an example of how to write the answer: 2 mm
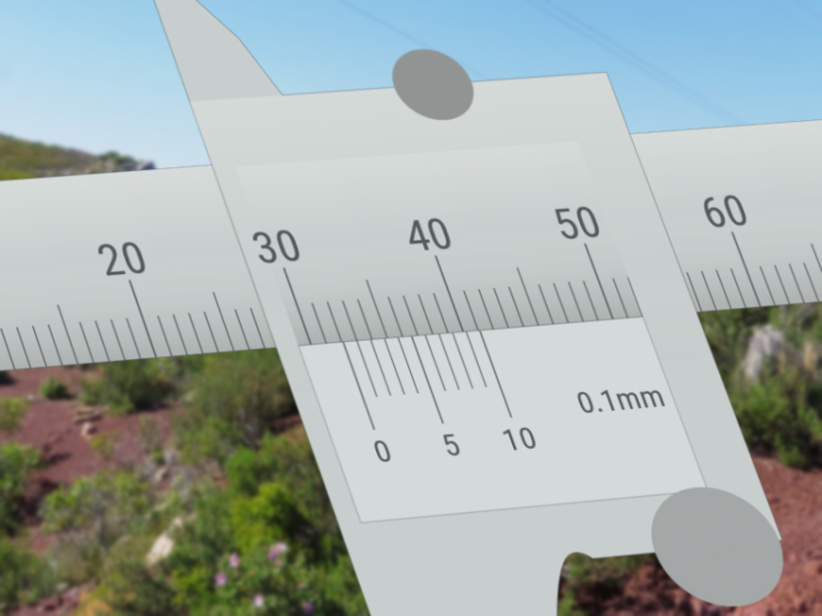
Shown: 32.1 mm
